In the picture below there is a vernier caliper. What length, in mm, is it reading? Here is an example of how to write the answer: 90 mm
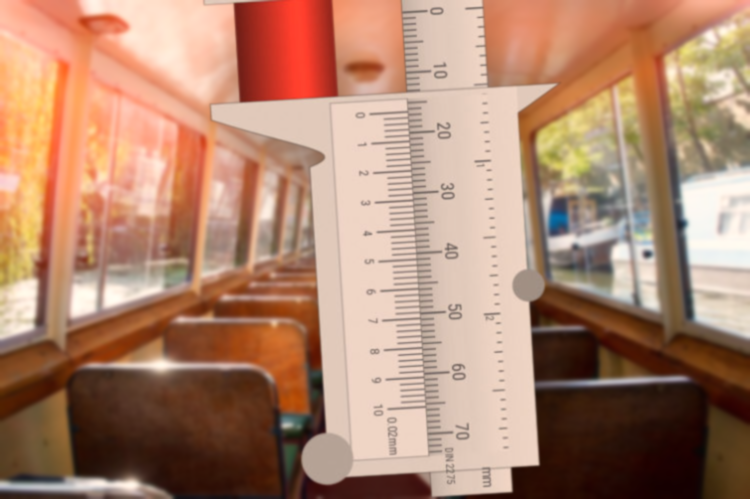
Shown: 16.5 mm
